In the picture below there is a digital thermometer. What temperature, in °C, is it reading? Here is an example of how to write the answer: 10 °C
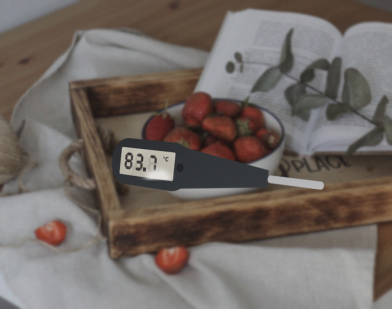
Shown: 83.7 °C
